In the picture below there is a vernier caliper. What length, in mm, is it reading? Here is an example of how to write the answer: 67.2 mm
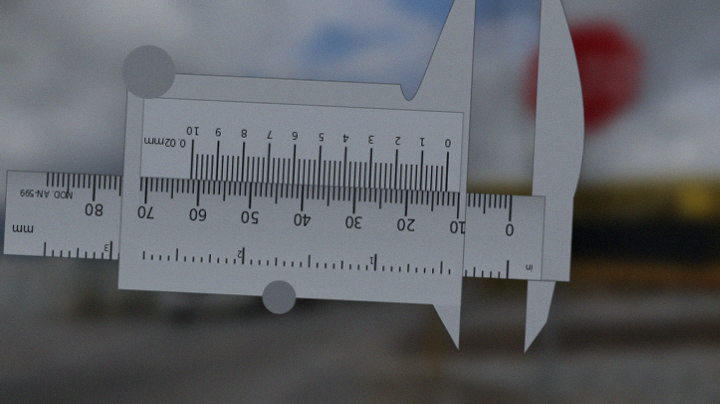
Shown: 12.5 mm
